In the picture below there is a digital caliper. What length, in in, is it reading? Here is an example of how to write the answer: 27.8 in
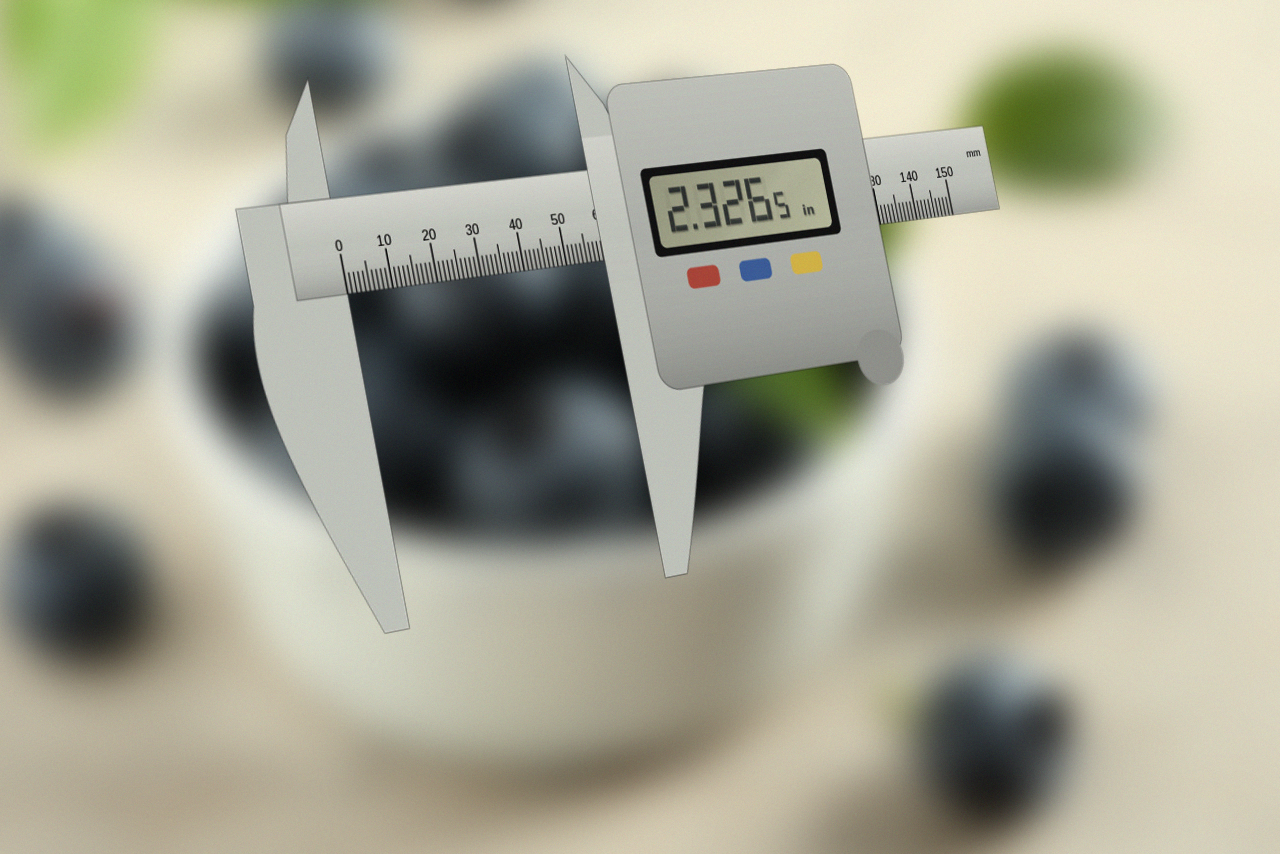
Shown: 2.3265 in
